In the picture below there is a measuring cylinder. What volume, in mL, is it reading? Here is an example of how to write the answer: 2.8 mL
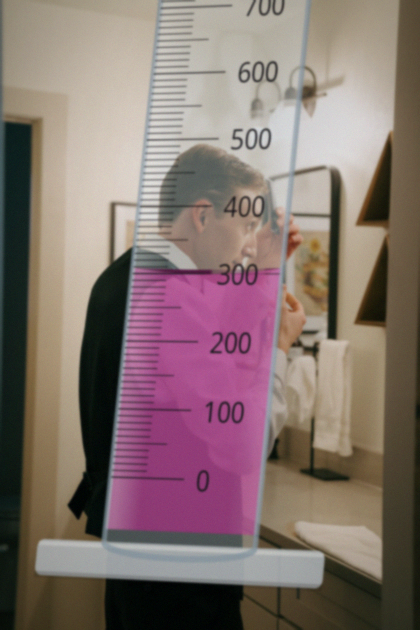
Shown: 300 mL
